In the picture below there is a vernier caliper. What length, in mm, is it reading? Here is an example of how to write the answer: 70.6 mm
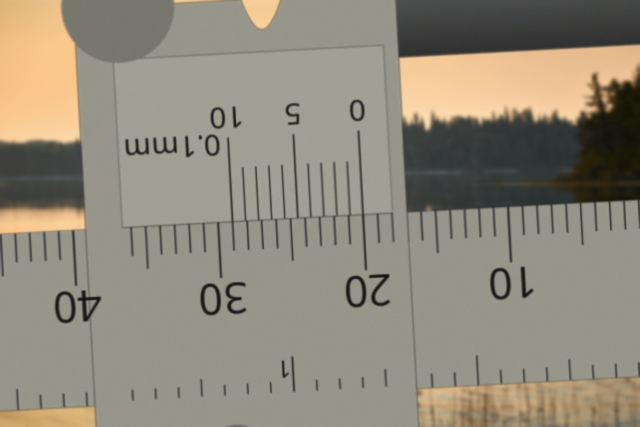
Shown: 20.0 mm
